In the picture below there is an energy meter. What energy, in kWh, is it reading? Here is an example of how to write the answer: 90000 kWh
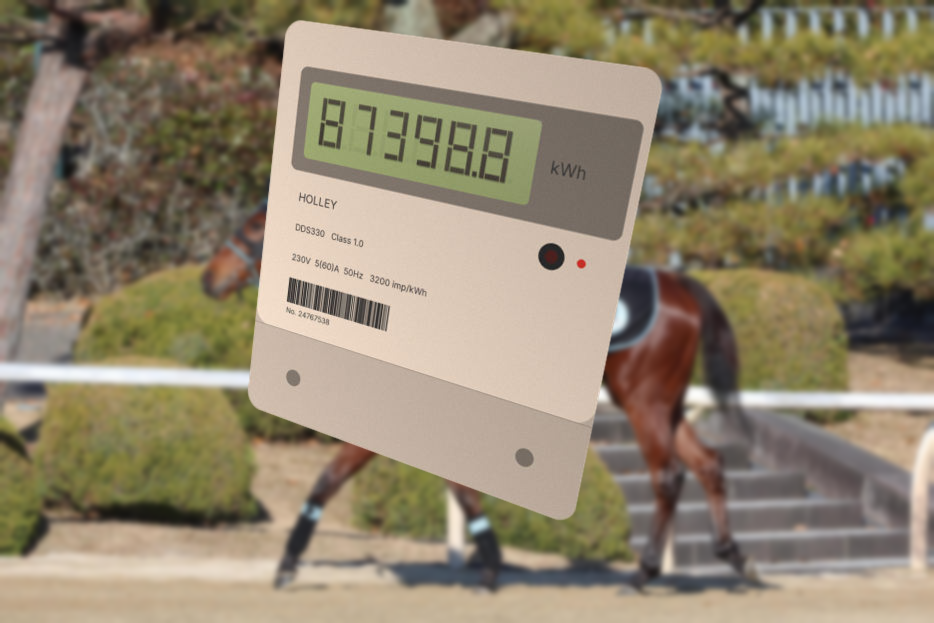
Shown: 87398.8 kWh
